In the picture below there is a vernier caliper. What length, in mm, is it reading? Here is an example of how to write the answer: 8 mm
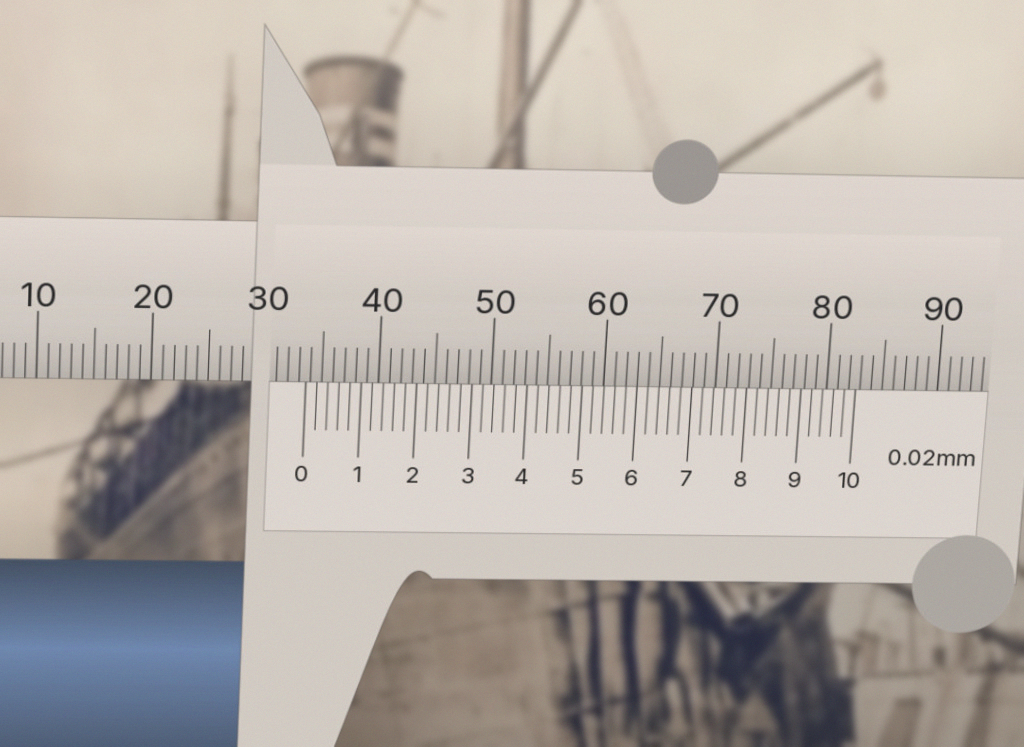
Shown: 33.6 mm
